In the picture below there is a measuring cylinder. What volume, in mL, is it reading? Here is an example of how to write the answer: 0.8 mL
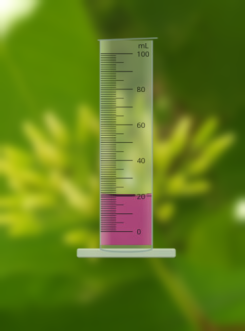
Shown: 20 mL
